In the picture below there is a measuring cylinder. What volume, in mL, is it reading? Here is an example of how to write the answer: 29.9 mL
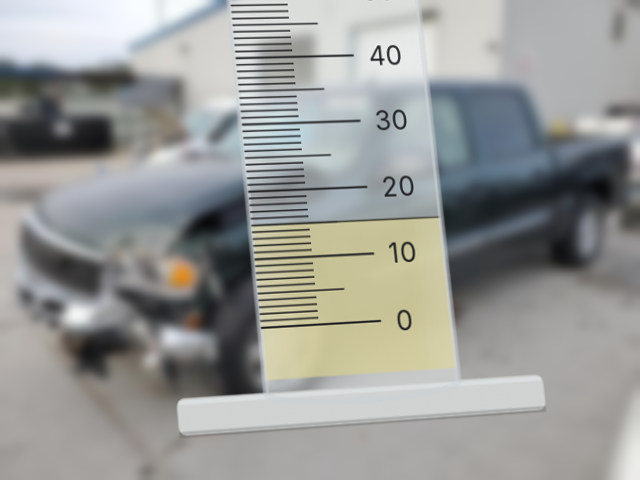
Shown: 15 mL
